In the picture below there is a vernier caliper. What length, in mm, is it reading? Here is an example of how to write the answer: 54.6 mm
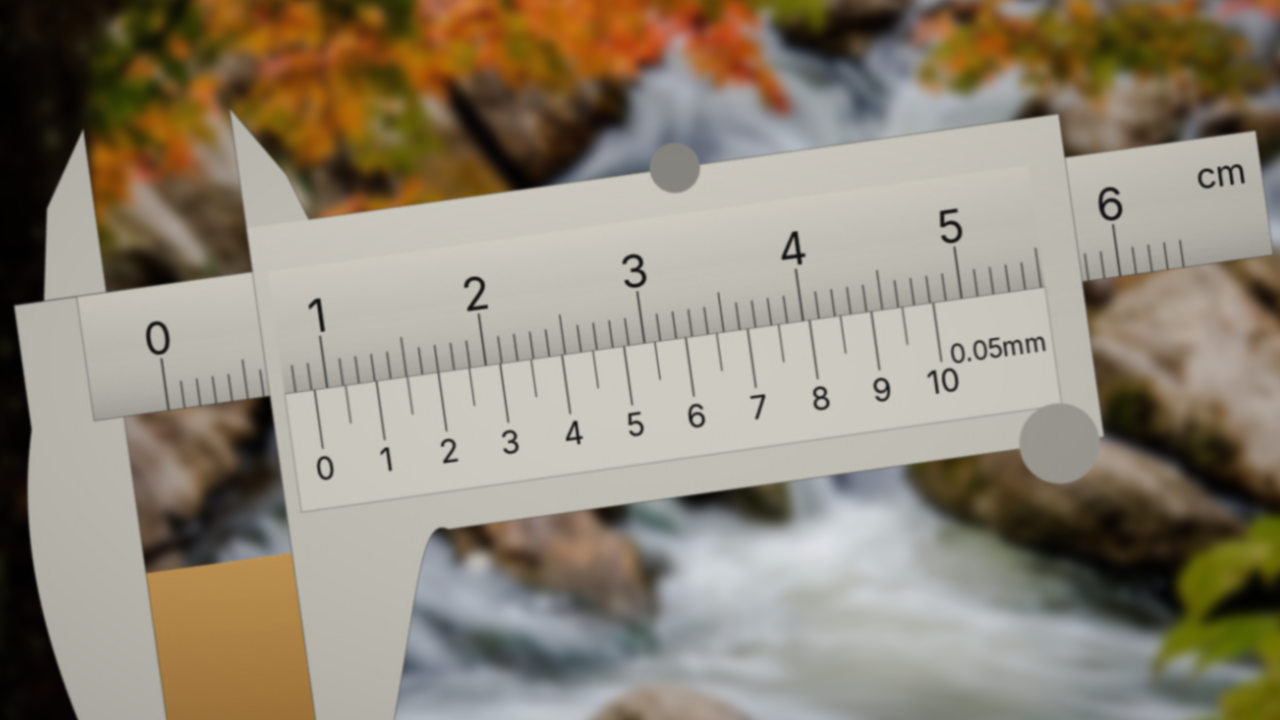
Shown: 9.2 mm
